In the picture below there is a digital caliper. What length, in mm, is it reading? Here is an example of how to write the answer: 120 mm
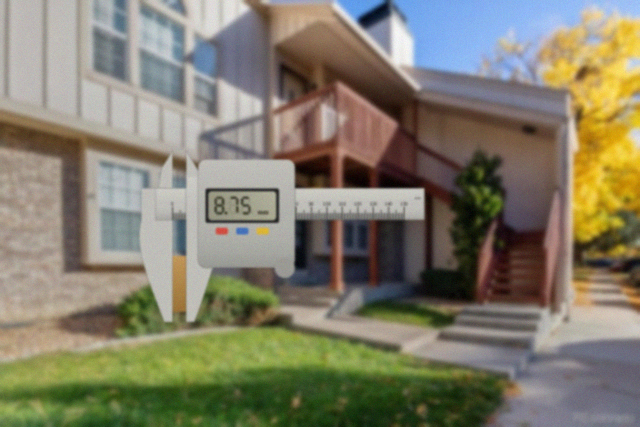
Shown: 8.75 mm
